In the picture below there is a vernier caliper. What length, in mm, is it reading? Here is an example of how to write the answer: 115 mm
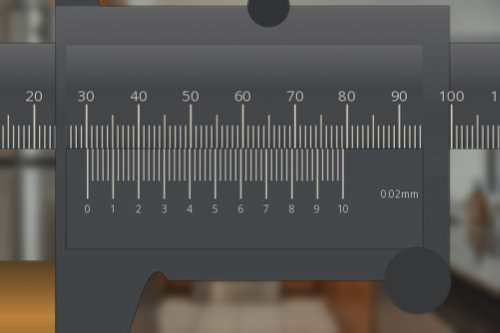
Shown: 30.2 mm
